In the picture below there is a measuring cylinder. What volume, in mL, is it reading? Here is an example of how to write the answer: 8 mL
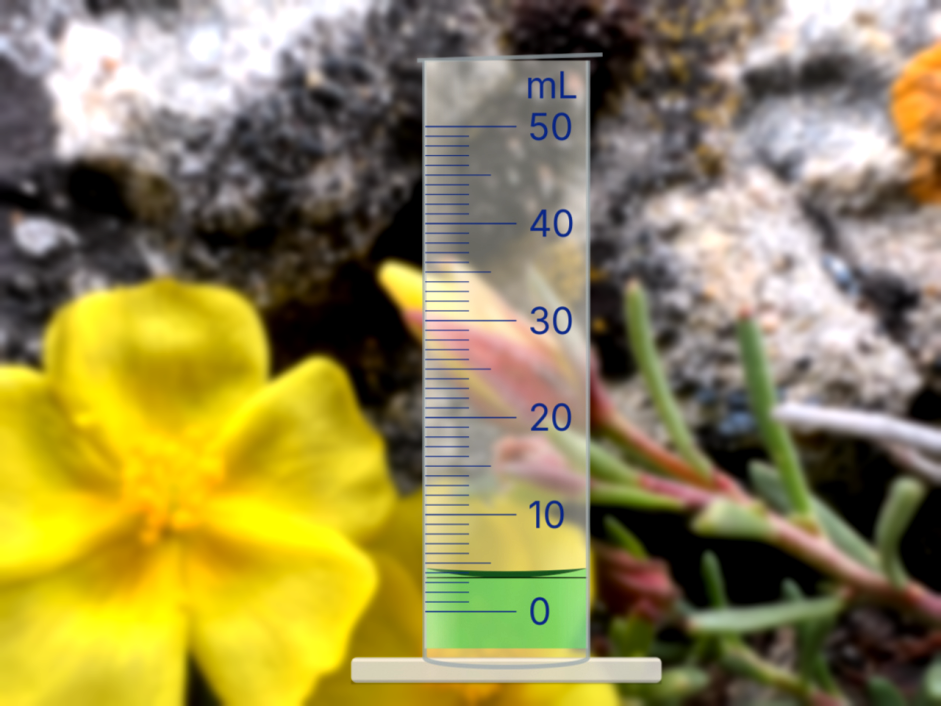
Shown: 3.5 mL
